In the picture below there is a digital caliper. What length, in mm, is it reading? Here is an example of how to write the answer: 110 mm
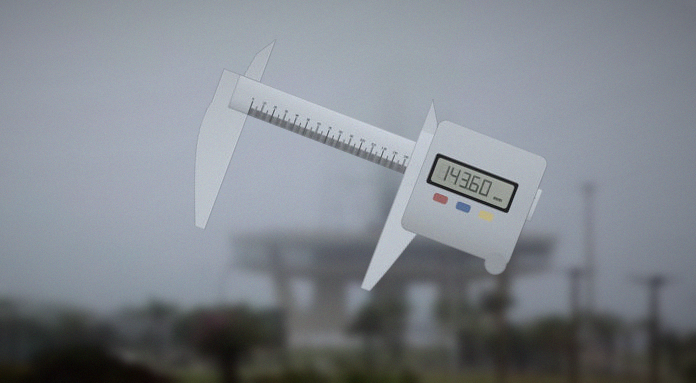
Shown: 143.60 mm
